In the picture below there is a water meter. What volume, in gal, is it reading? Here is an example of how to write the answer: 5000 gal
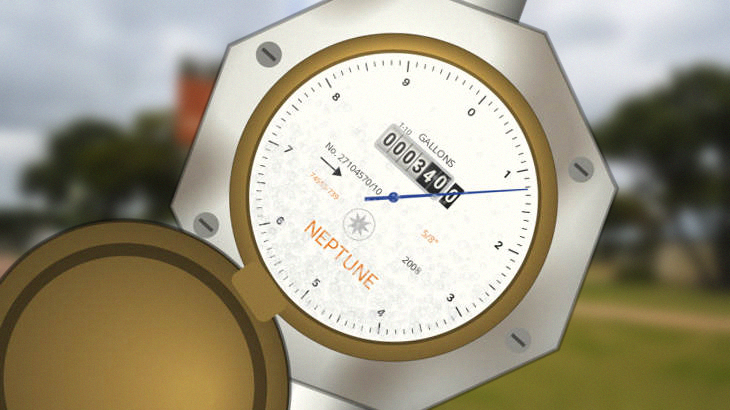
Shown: 3401.2 gal
